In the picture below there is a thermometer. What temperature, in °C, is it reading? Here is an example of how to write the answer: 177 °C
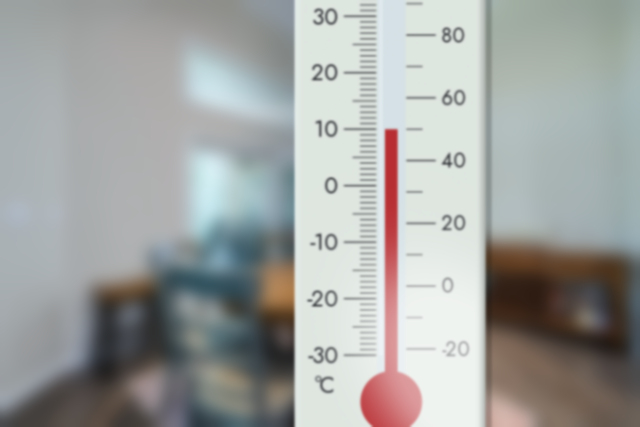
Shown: 10 °C
